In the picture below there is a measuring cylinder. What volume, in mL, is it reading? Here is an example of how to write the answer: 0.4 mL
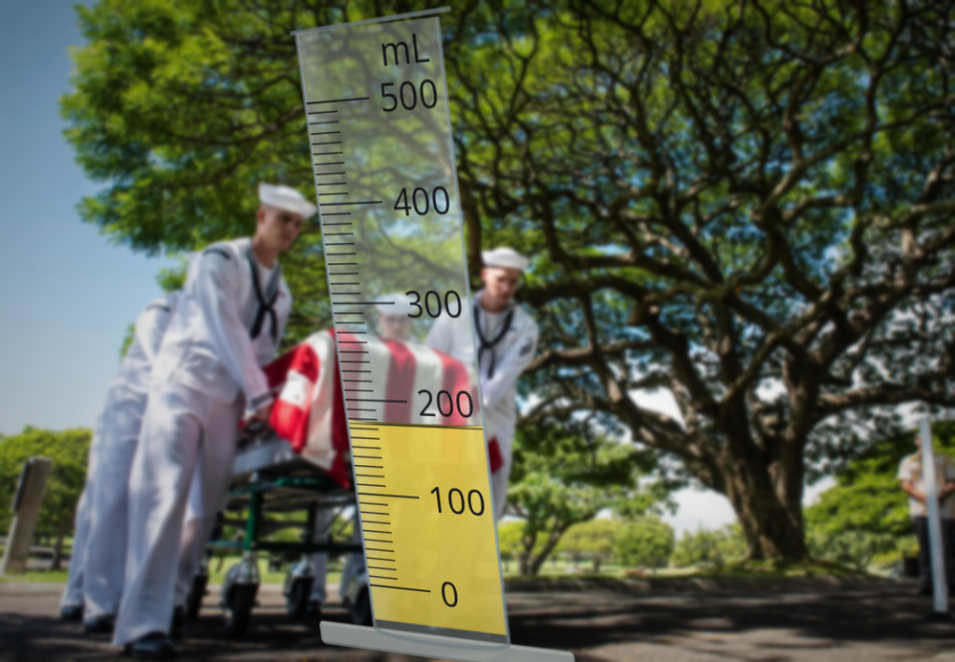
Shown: 175 mL
